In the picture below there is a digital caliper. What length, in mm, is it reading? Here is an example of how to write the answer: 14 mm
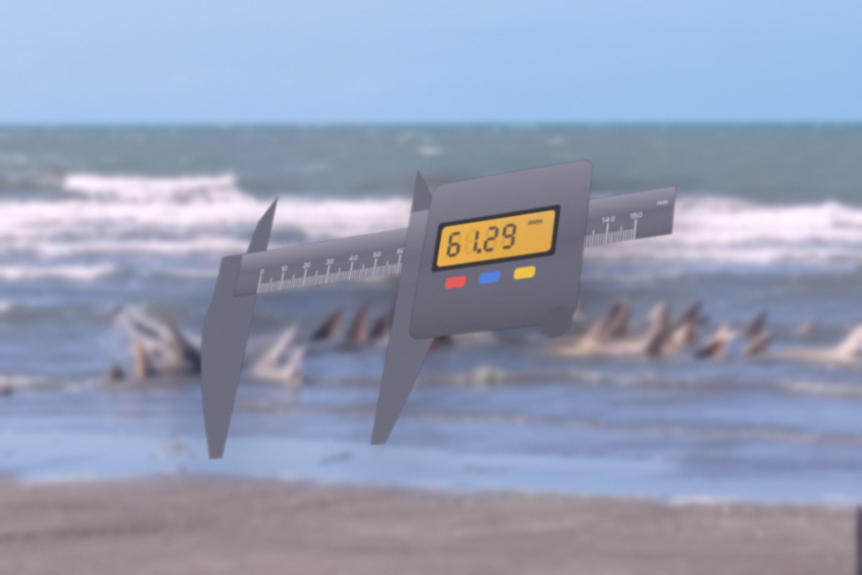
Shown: 61.29 mm
